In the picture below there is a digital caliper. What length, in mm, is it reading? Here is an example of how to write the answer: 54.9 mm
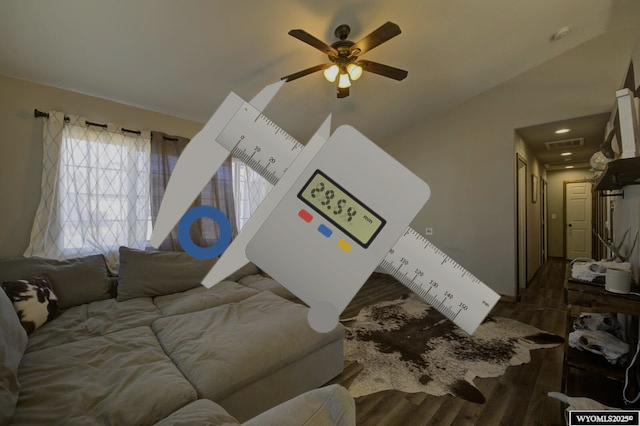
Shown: 29.54 mm
